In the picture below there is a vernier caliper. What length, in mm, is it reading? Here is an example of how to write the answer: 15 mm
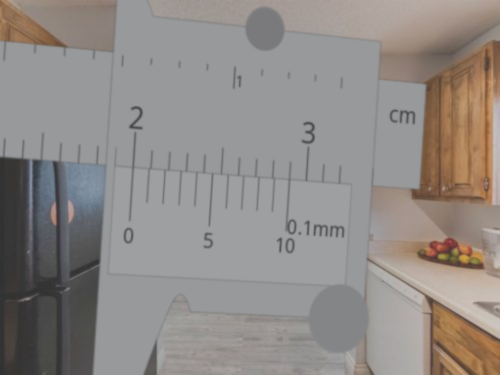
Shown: 20.0 mm
